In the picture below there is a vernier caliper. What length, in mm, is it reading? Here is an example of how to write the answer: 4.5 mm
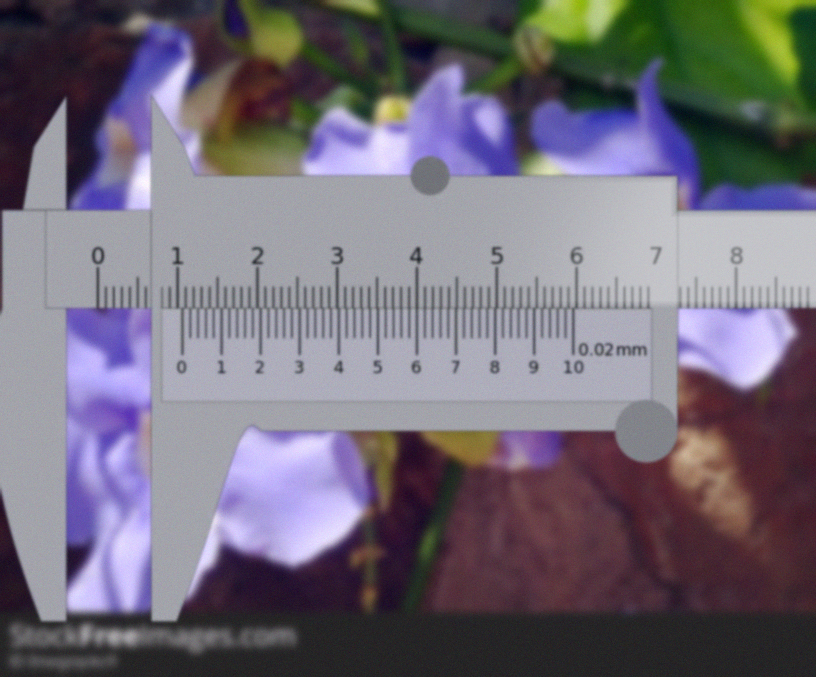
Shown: 10.6 mm
